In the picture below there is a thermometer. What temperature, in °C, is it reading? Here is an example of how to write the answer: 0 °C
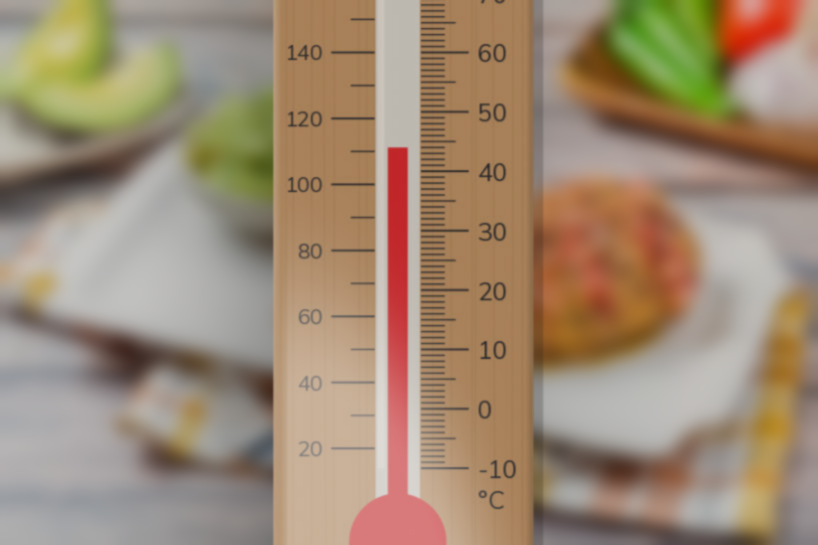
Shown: 44 °C
